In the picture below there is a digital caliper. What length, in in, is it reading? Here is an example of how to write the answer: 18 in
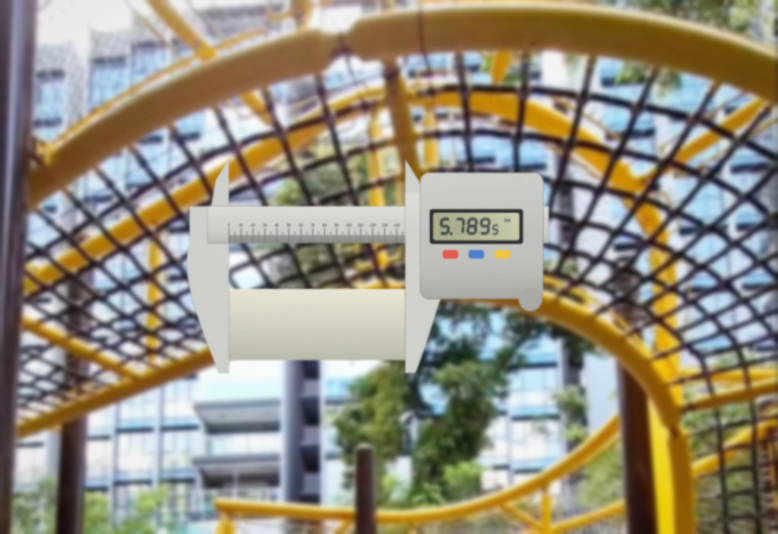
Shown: 5.7895 in
